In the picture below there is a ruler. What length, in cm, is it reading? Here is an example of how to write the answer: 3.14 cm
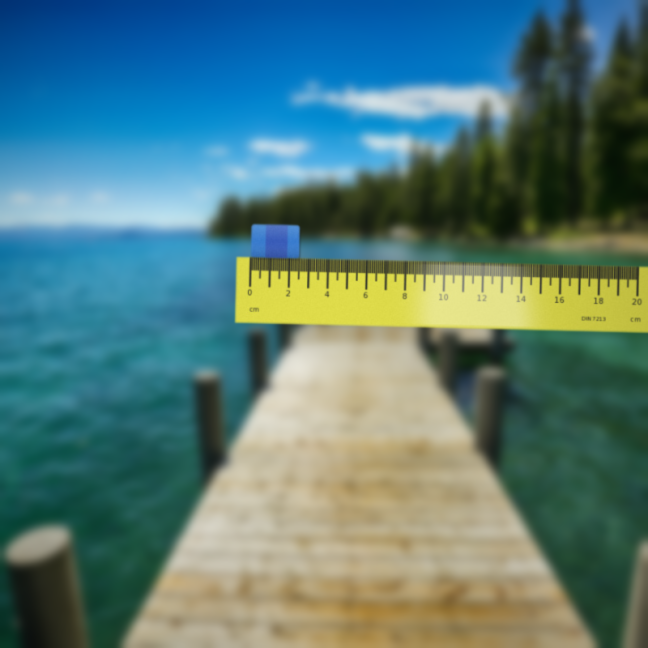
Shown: 2.5 cm
